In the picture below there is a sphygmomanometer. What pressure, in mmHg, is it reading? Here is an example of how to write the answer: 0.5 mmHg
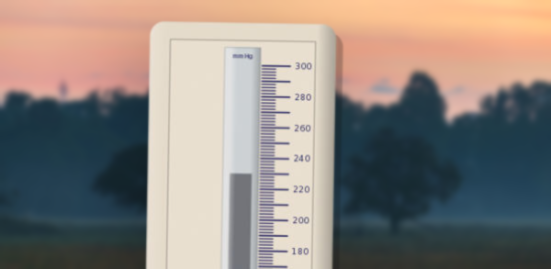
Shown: 230 mmHg
